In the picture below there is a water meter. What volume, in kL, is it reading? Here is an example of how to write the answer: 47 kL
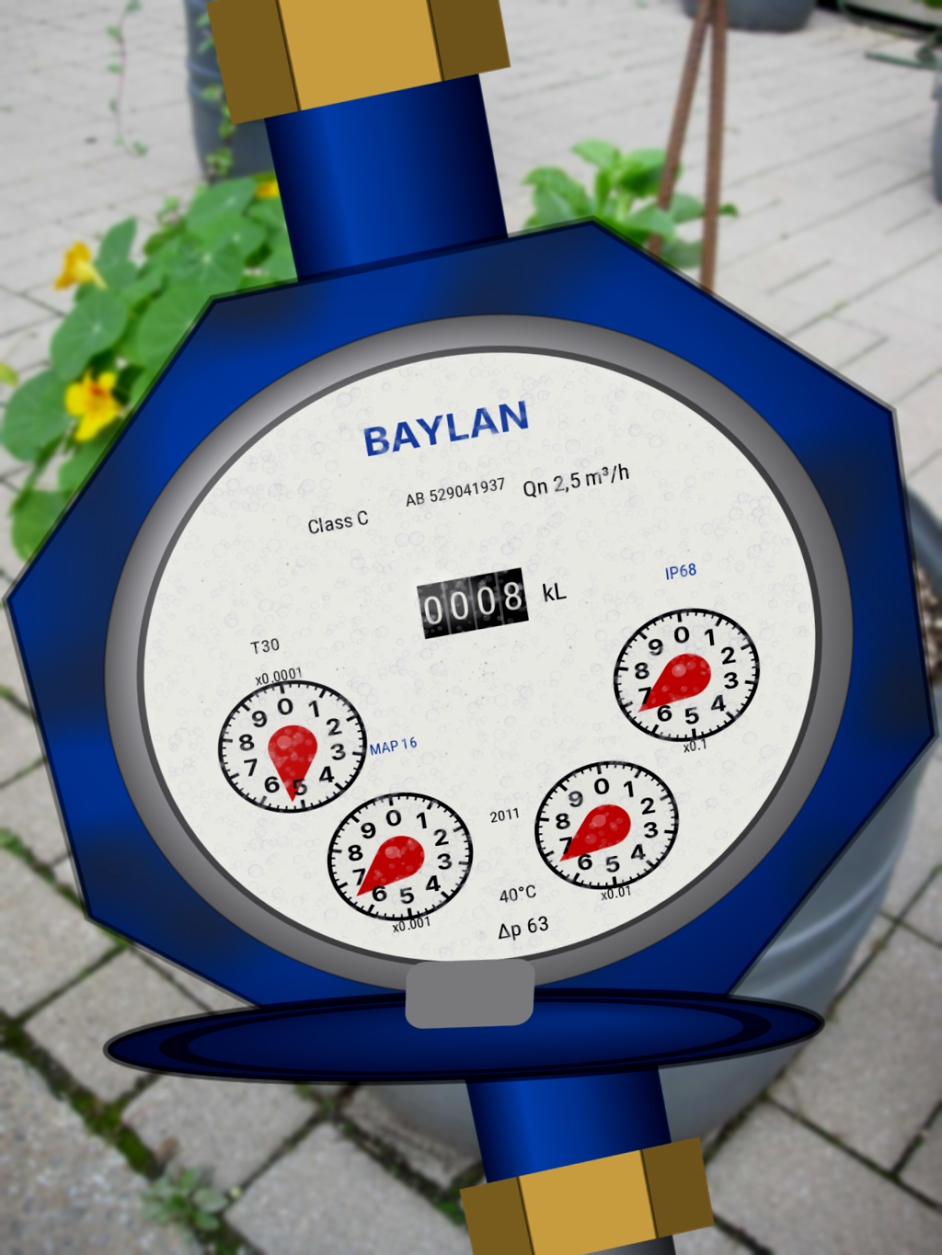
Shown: 8.6665 kL
